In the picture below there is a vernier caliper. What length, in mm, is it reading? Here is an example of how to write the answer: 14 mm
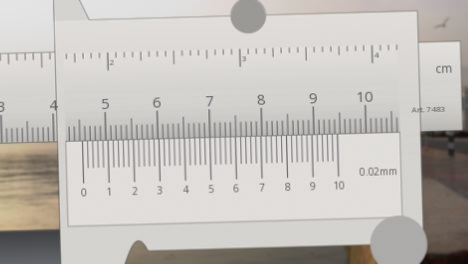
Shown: 45.5 mm
